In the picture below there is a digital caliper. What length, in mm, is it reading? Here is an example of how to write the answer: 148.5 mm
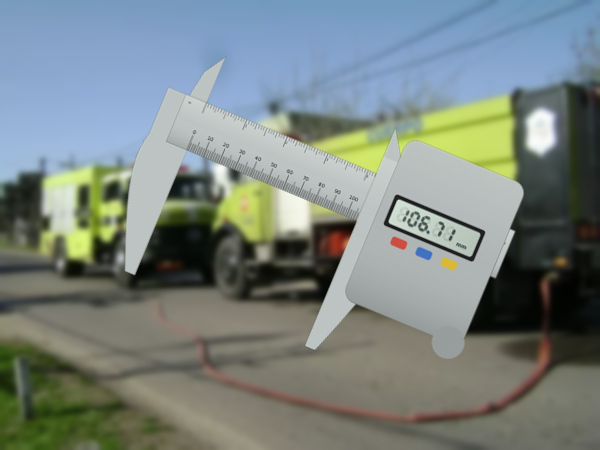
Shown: 106.71 mm
